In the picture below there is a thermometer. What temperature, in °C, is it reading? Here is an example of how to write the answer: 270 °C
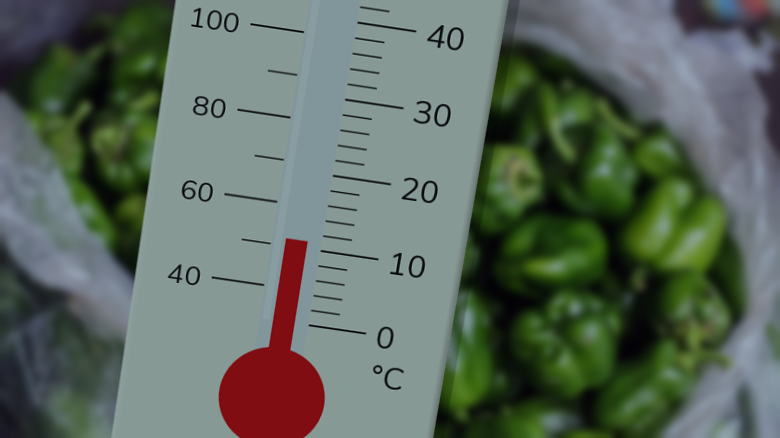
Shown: 11 °C
